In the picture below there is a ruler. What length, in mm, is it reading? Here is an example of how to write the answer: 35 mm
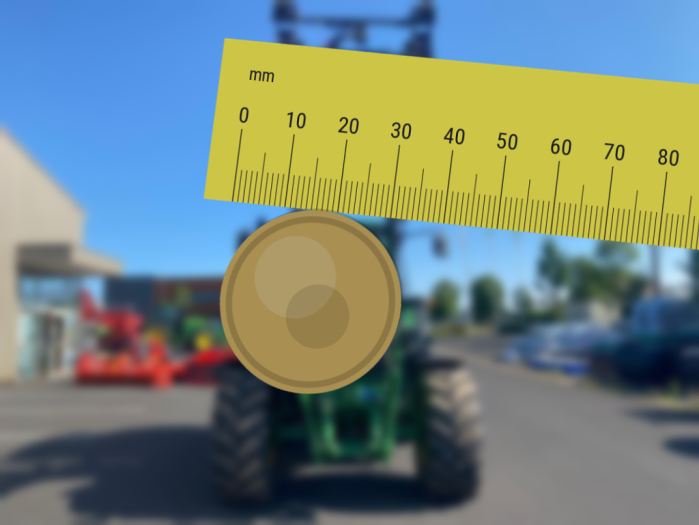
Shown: 34 mm
